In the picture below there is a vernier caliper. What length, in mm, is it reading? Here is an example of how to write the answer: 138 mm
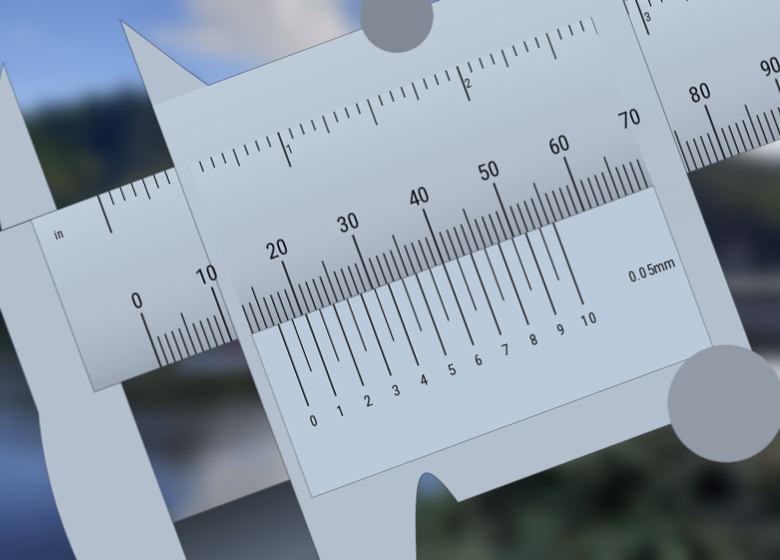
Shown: 16.6 mm
